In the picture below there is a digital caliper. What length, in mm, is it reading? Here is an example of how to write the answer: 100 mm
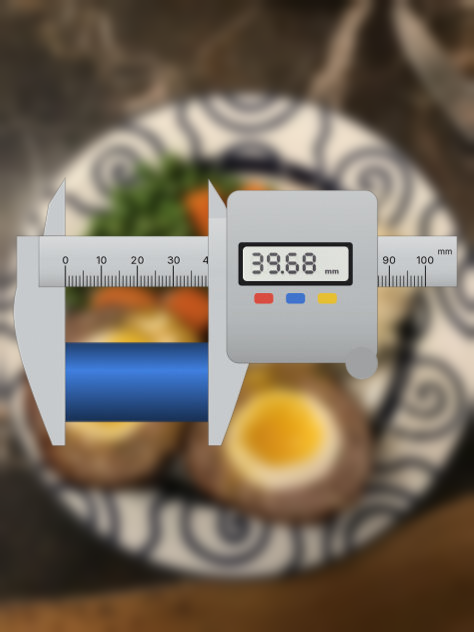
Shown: 39.68 mm
